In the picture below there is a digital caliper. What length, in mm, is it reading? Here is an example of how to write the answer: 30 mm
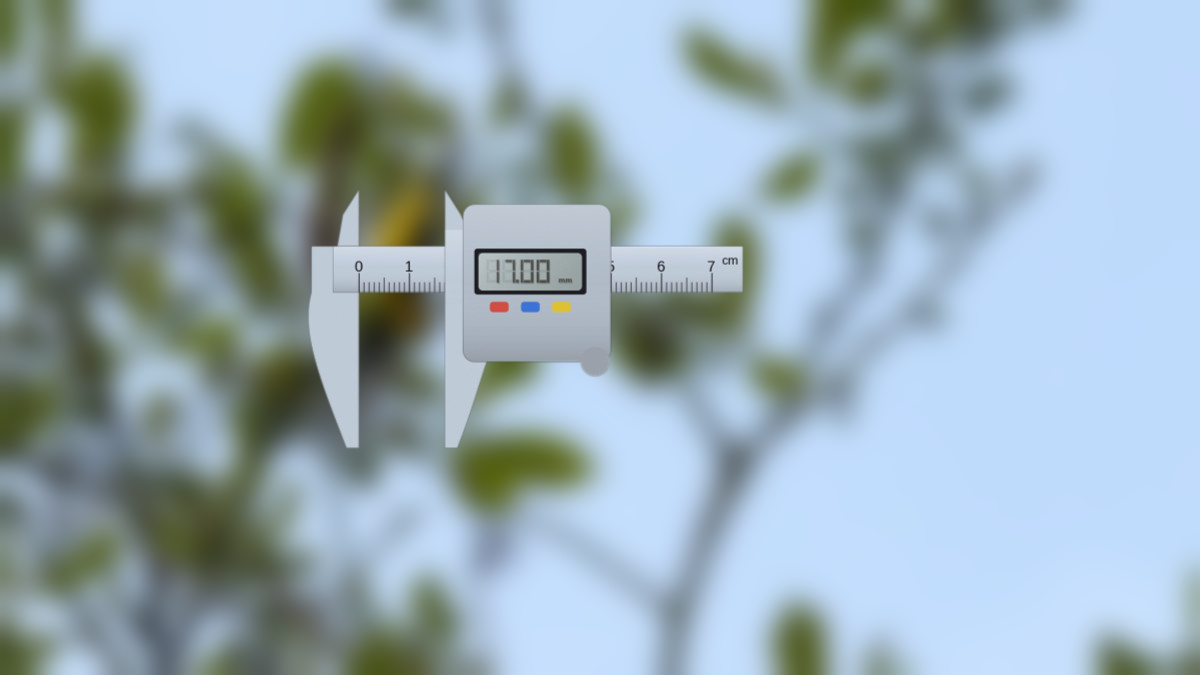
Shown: 17.00 mm
